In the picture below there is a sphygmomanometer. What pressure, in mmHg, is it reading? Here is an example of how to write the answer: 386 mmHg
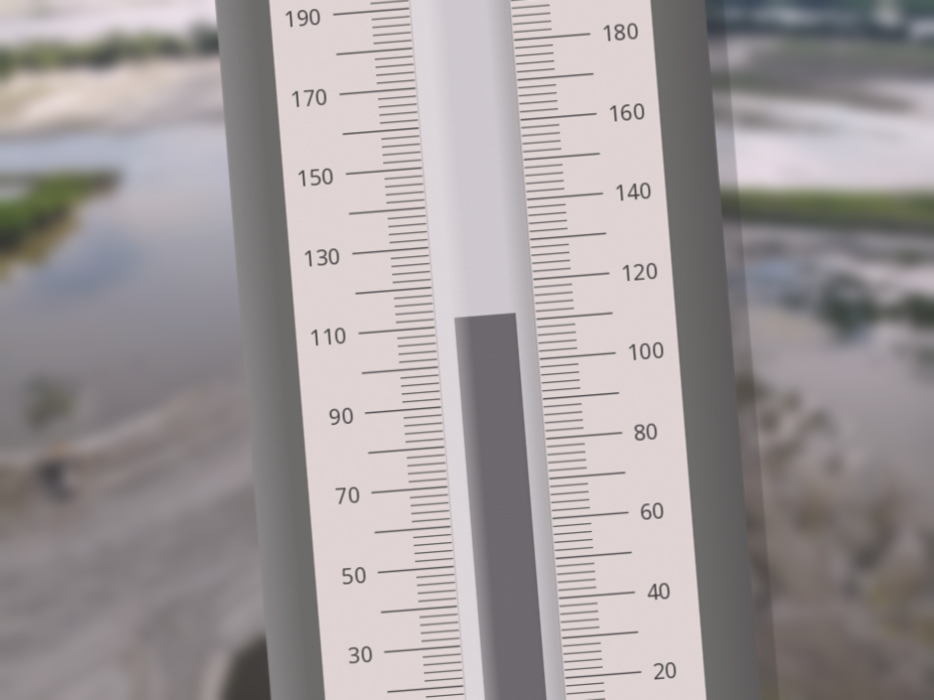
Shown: 112 mmHg
